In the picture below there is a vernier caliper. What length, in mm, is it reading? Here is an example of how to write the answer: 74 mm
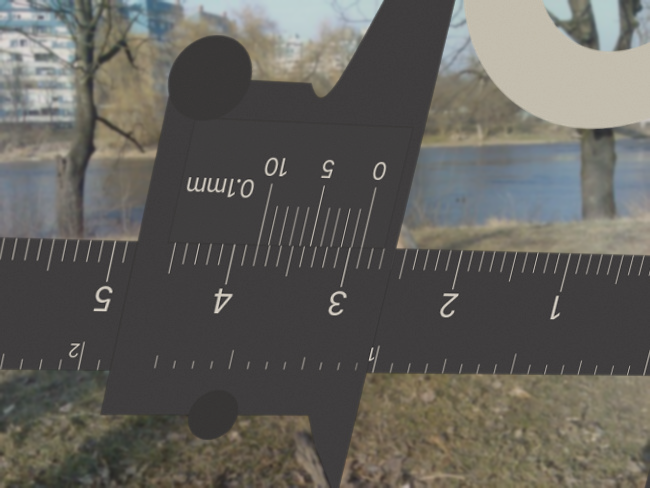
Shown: 29.0 mm
